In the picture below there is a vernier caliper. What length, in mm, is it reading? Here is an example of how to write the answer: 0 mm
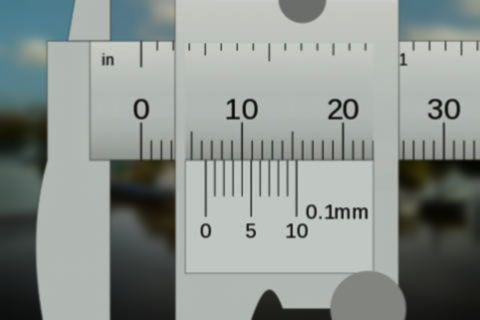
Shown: 6.4 mm
